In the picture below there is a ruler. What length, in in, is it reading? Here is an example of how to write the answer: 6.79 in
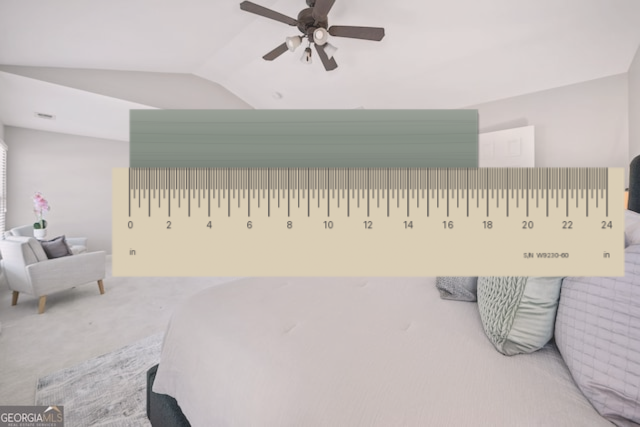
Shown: 17.5 in
